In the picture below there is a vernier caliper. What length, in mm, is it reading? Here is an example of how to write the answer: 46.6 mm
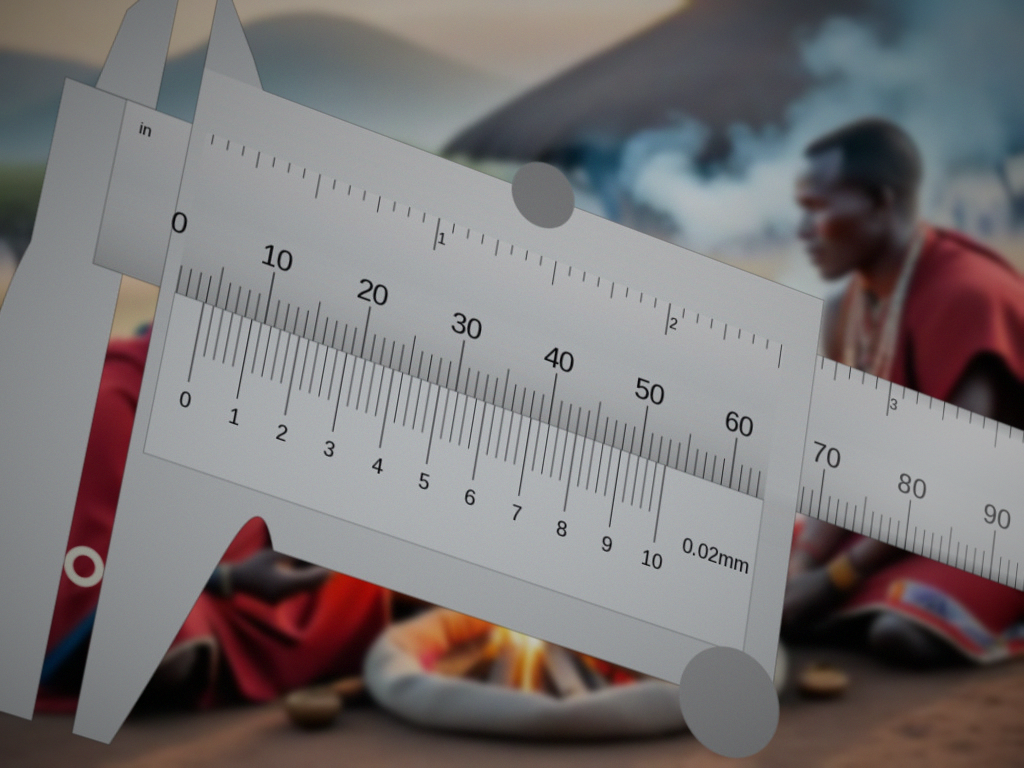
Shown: 3.8 mm
